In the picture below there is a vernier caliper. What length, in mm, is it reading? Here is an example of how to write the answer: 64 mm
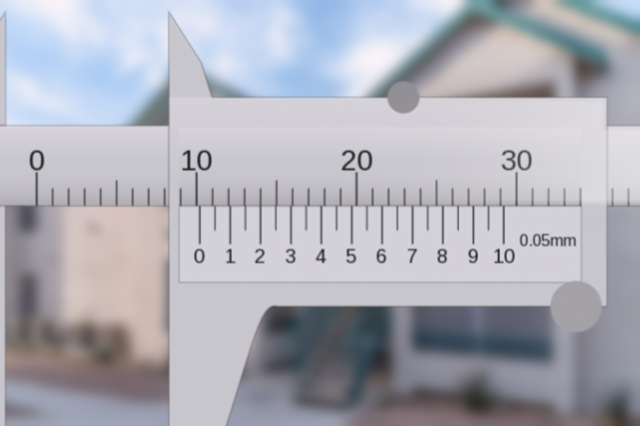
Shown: 10.2 mm
